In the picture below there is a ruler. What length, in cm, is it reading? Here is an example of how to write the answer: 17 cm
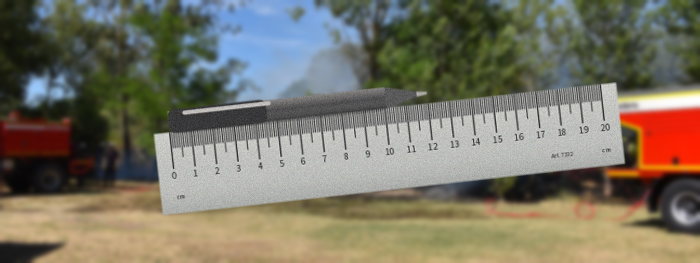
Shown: 12 cm
